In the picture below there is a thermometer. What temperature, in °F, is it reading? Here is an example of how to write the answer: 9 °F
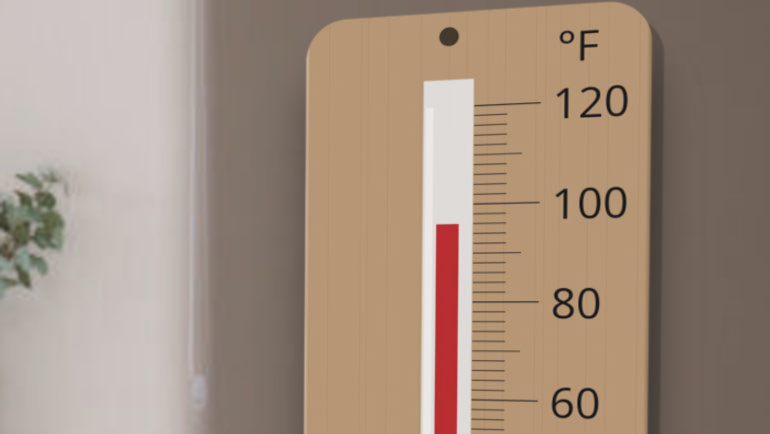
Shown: 96 °F
